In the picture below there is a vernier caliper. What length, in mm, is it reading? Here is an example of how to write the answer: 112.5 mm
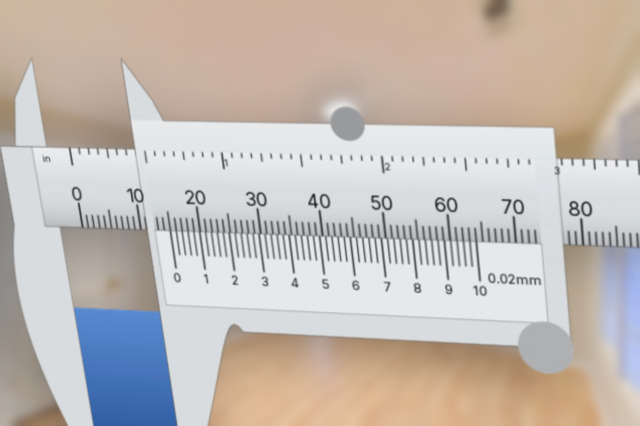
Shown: 15.0 mm
